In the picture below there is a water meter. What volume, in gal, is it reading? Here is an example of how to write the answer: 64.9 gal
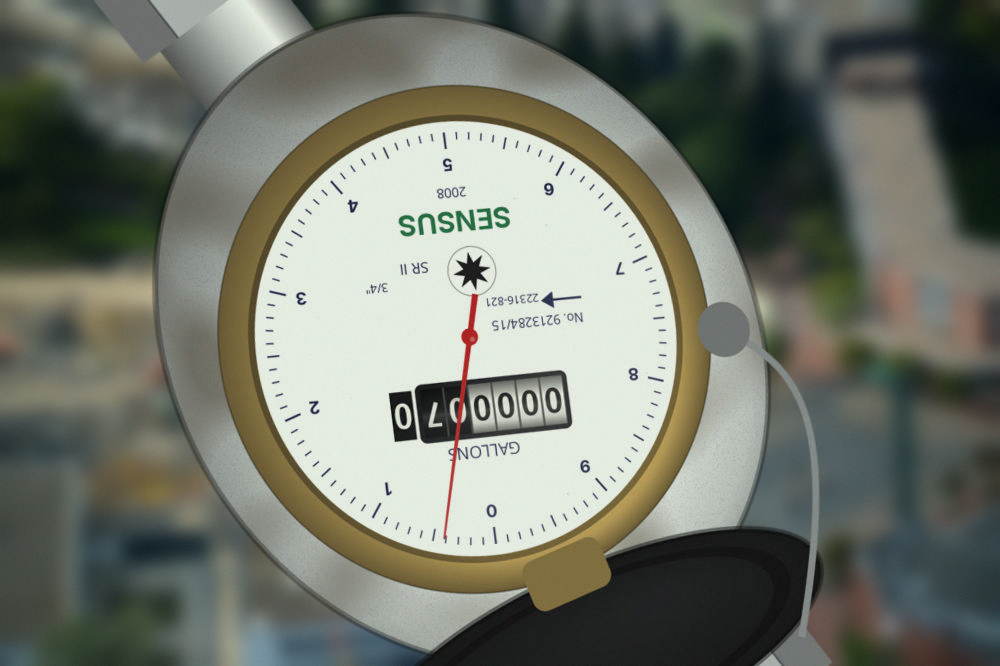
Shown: 70.4 gal
